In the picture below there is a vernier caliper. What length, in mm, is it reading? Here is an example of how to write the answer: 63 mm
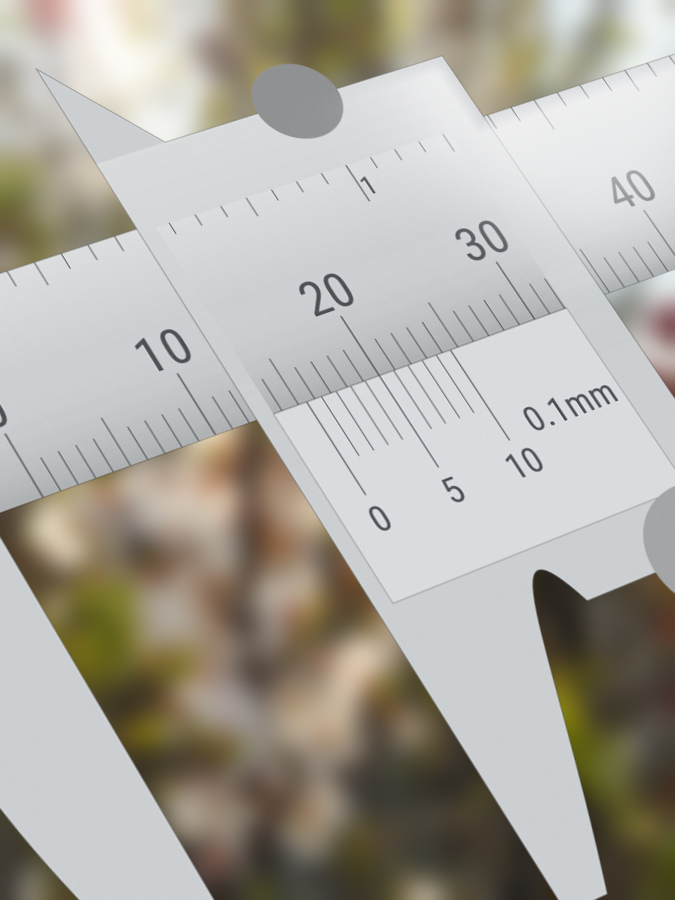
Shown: 15.5 mm
